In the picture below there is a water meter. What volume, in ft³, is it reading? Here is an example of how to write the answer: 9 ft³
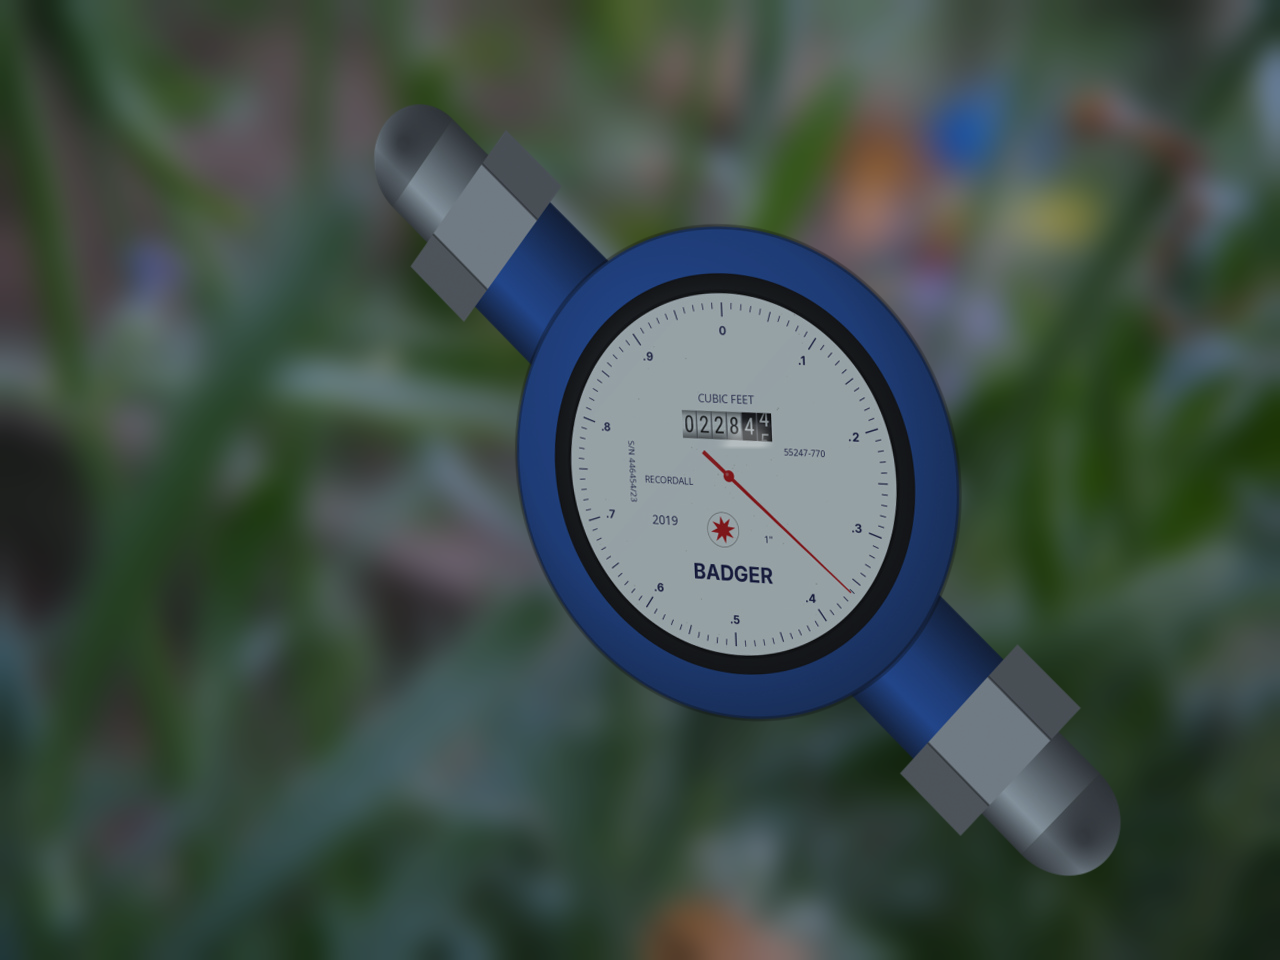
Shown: 22844.36 ft³
